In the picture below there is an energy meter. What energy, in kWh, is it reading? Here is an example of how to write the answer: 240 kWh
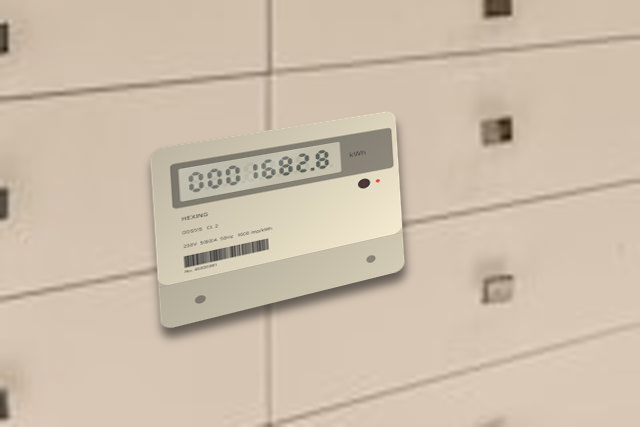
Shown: 1682.8 kWh
